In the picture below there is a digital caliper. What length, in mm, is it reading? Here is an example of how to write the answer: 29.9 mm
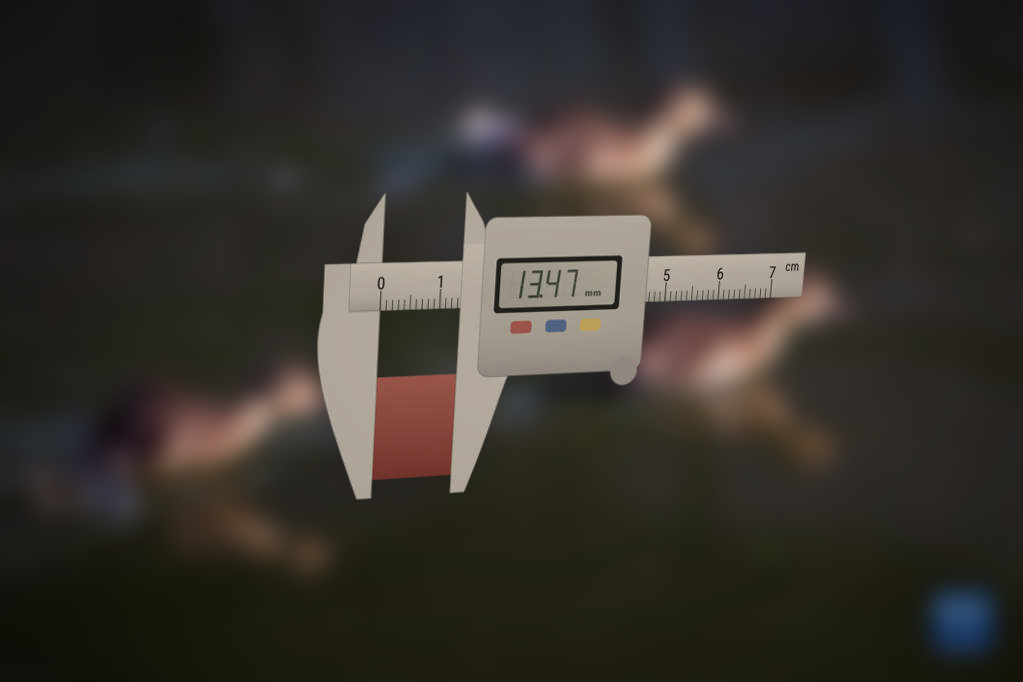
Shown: 13.47 mm
